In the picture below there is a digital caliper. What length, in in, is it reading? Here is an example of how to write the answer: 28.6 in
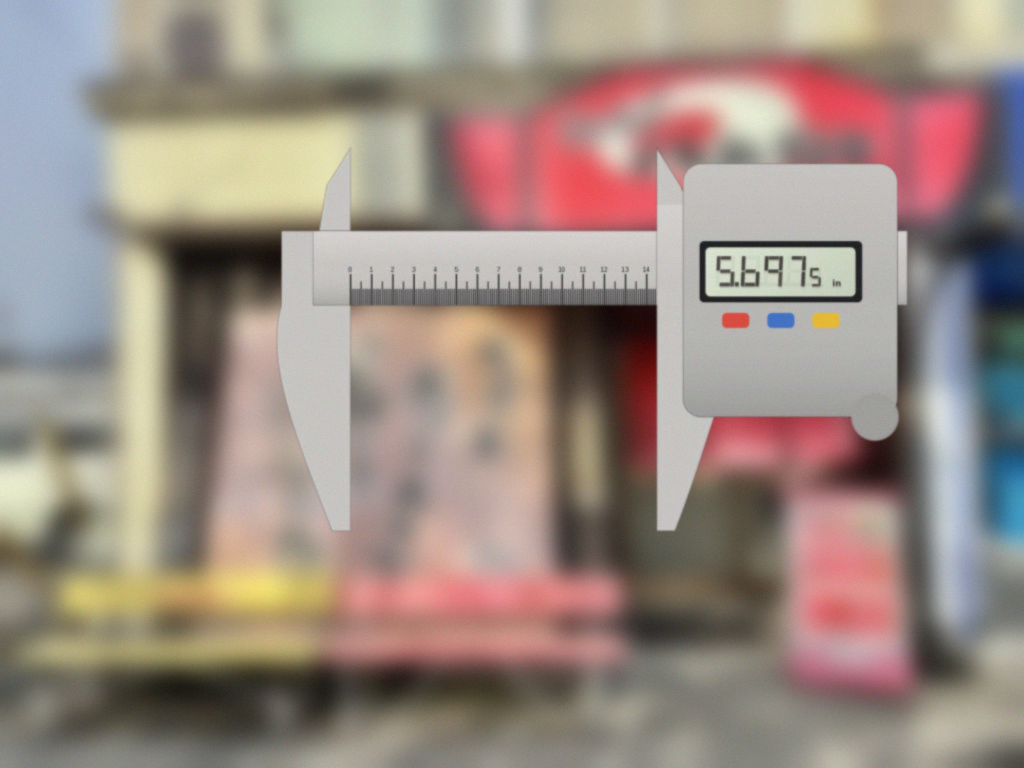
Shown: 5.6975 in
